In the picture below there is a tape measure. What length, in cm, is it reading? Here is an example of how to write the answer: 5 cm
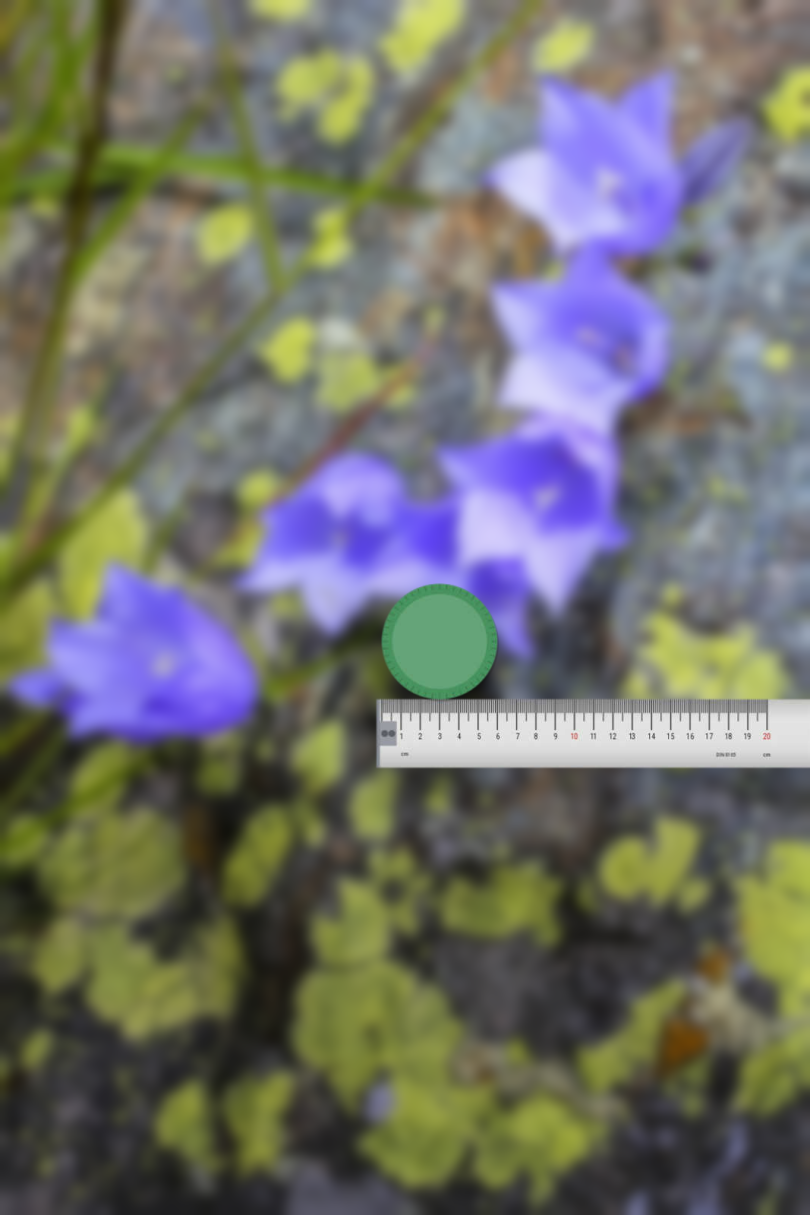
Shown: 6 cm
